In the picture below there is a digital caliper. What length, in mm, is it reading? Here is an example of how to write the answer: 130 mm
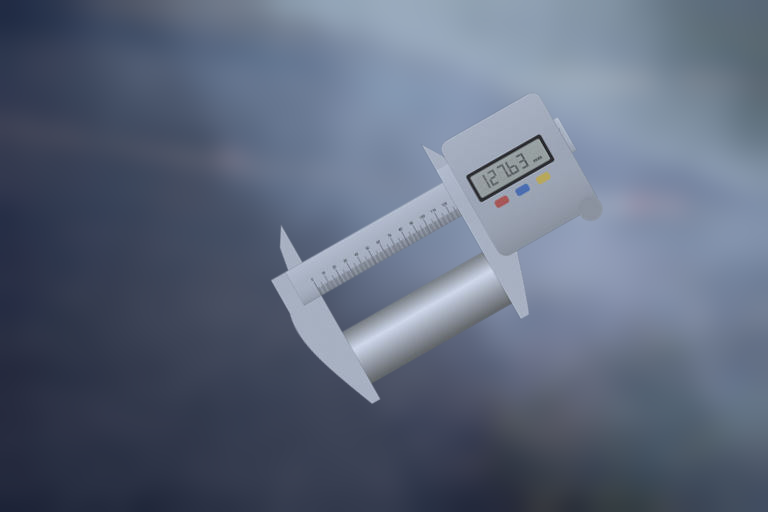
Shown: 127.63 mm
